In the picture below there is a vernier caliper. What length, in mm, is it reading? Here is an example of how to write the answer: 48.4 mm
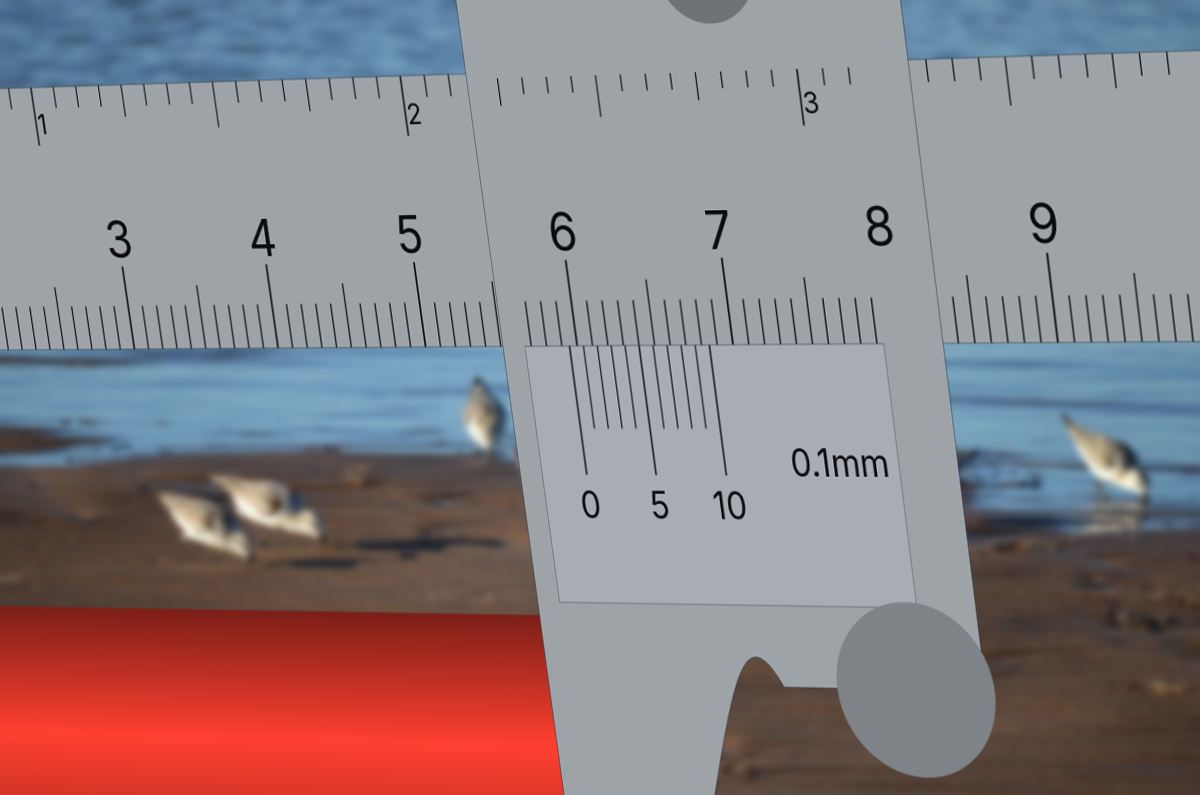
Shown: 59.5 mm
